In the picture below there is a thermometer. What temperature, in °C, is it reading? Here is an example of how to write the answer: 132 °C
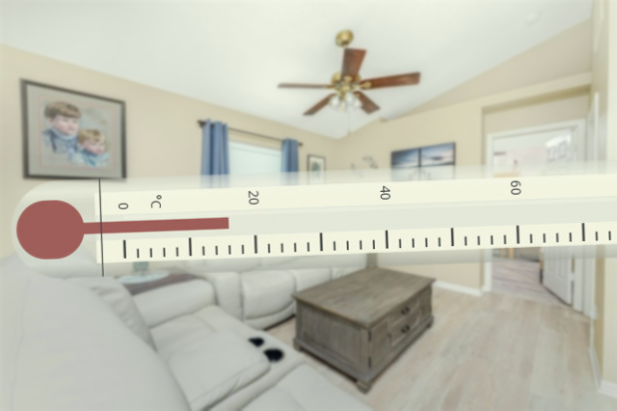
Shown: 16 °C
